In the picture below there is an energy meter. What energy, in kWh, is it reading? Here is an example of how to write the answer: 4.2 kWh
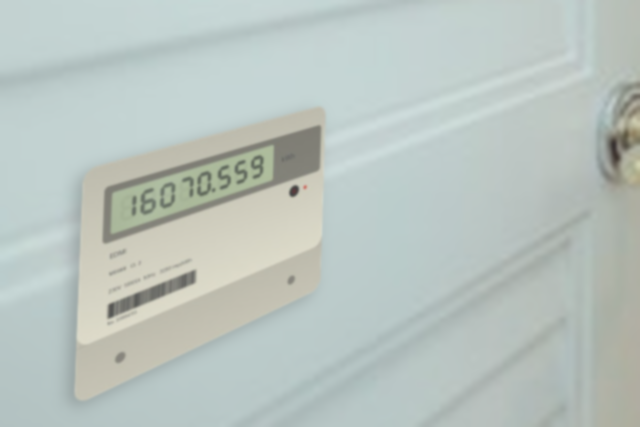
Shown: 16070.559 kWh
